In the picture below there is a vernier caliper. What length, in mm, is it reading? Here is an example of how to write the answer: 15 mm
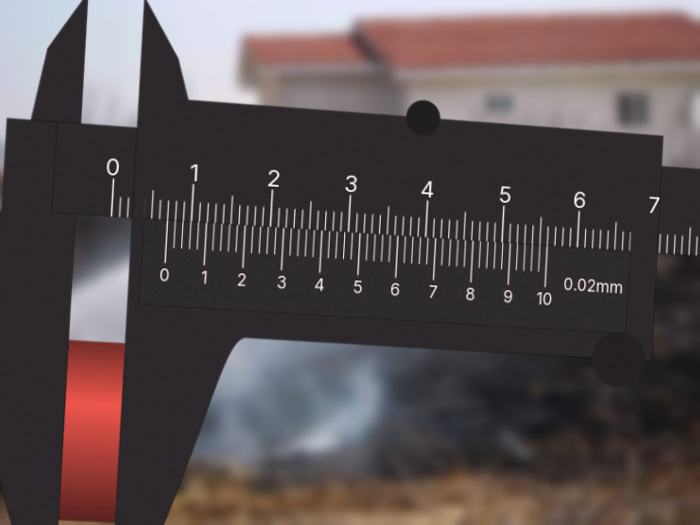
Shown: 7.0 mm
